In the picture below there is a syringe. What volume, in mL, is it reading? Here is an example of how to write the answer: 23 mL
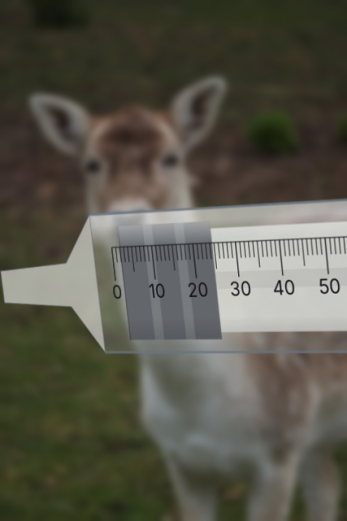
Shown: 2 mL
